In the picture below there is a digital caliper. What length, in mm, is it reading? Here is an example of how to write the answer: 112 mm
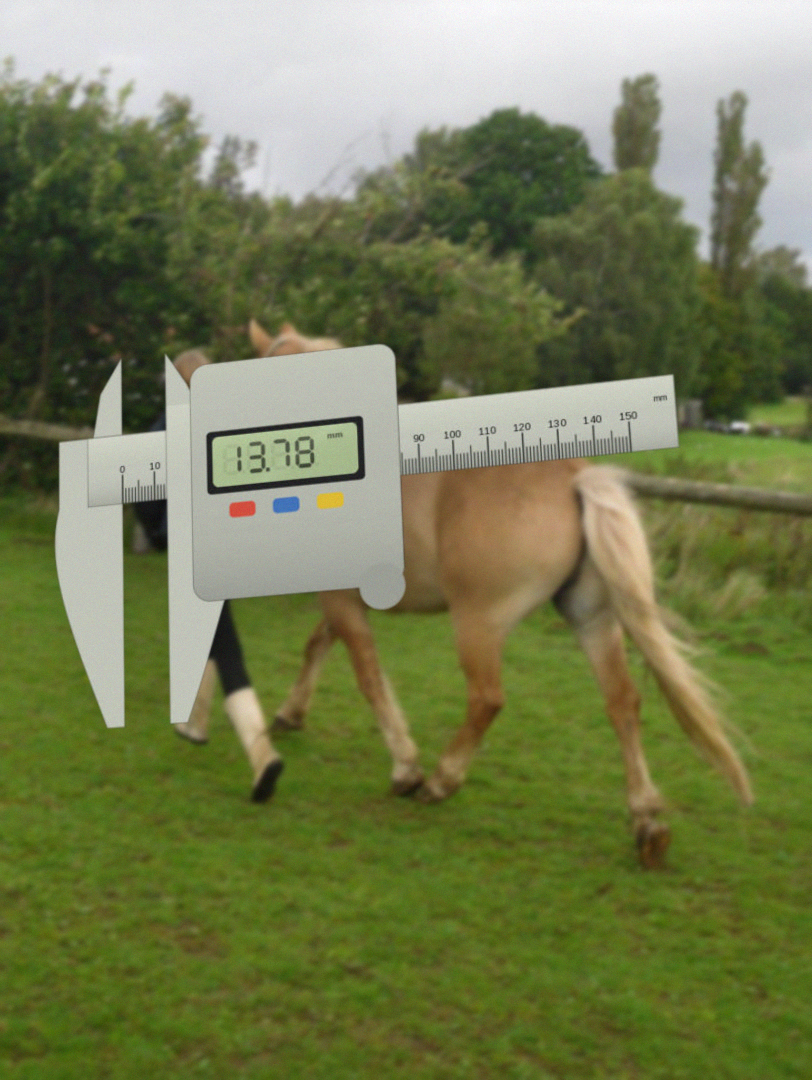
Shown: 13.78 mm
